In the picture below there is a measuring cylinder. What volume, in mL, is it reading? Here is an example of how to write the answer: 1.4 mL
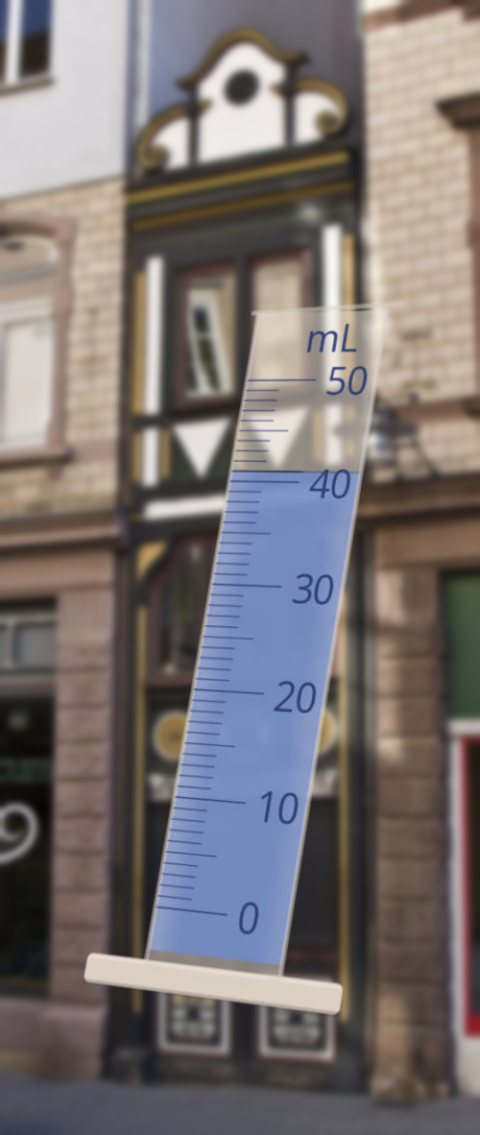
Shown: 41 mL
